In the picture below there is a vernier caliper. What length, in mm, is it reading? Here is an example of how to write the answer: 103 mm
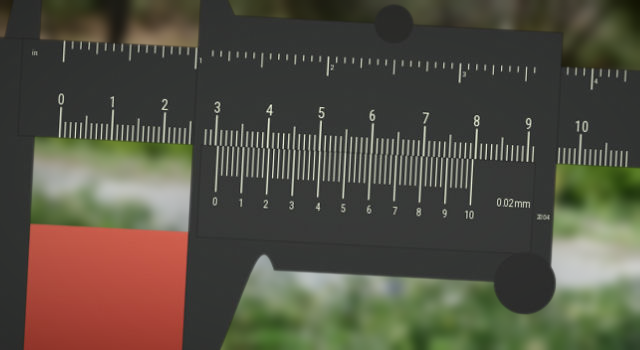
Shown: 30.5 mm
